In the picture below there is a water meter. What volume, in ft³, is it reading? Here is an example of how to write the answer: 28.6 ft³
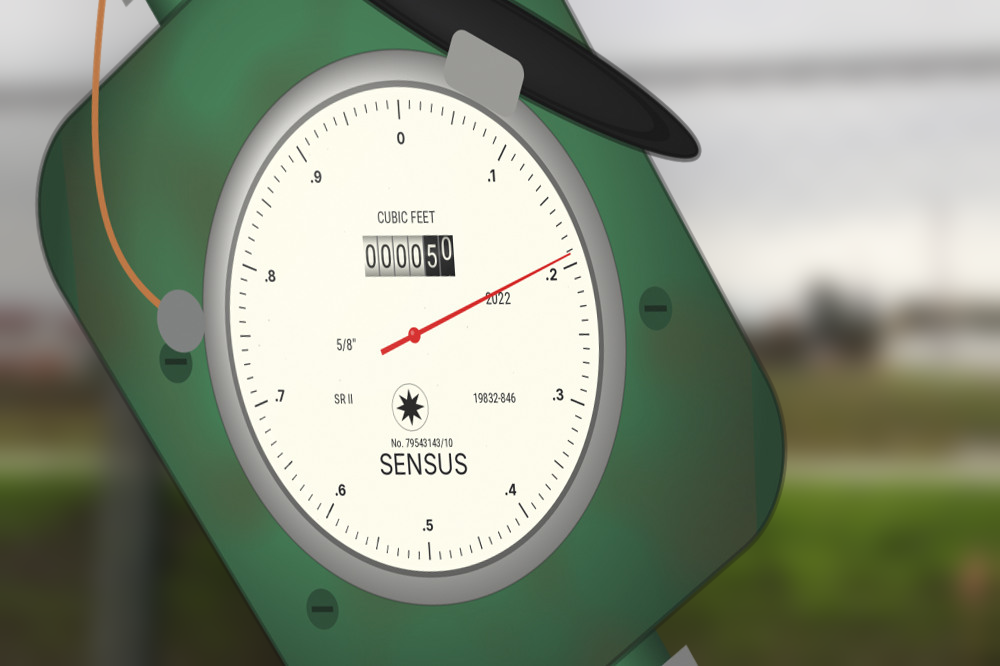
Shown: 50.19 ft³
